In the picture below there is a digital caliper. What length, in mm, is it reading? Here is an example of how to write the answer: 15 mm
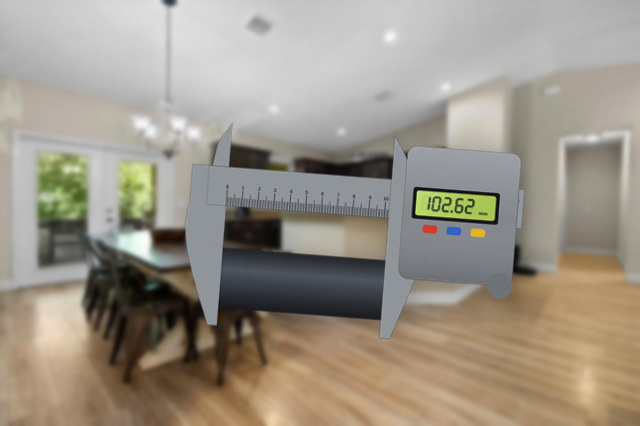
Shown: 102.62 mm
